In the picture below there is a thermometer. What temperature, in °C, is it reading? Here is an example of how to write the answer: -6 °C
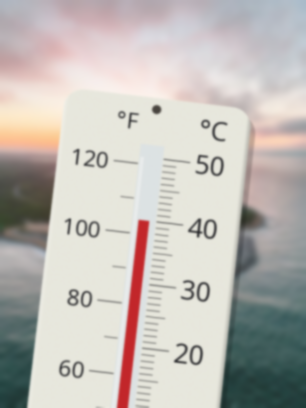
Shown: 40 °C
